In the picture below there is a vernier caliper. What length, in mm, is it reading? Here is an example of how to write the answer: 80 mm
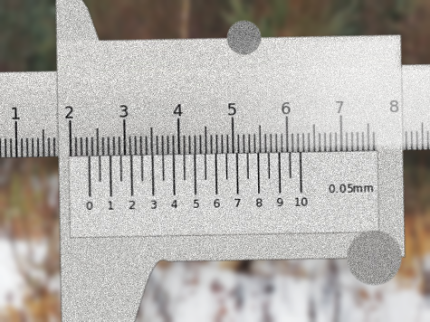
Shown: 23.4 mm
